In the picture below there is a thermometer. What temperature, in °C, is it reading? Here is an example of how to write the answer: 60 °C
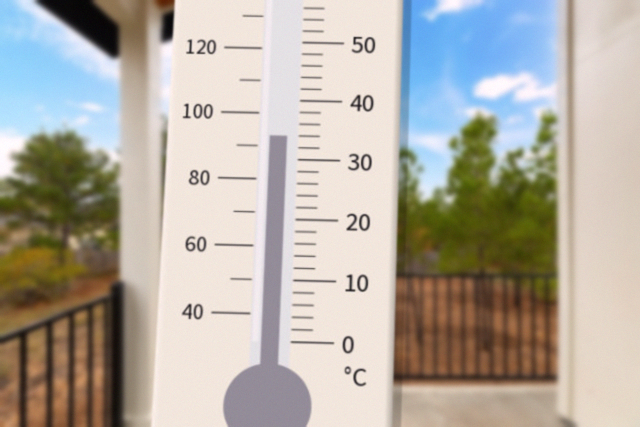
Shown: 34 °C
